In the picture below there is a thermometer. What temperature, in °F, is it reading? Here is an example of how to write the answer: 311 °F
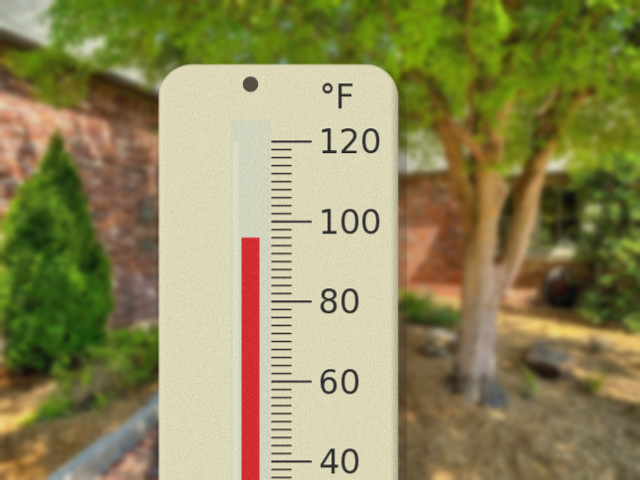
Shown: 96 °F
